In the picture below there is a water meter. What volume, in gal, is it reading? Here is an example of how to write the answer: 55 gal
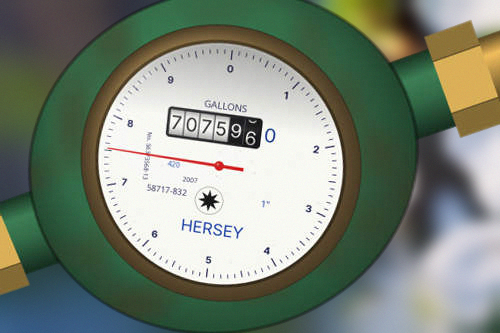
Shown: 7075957.5 gal
